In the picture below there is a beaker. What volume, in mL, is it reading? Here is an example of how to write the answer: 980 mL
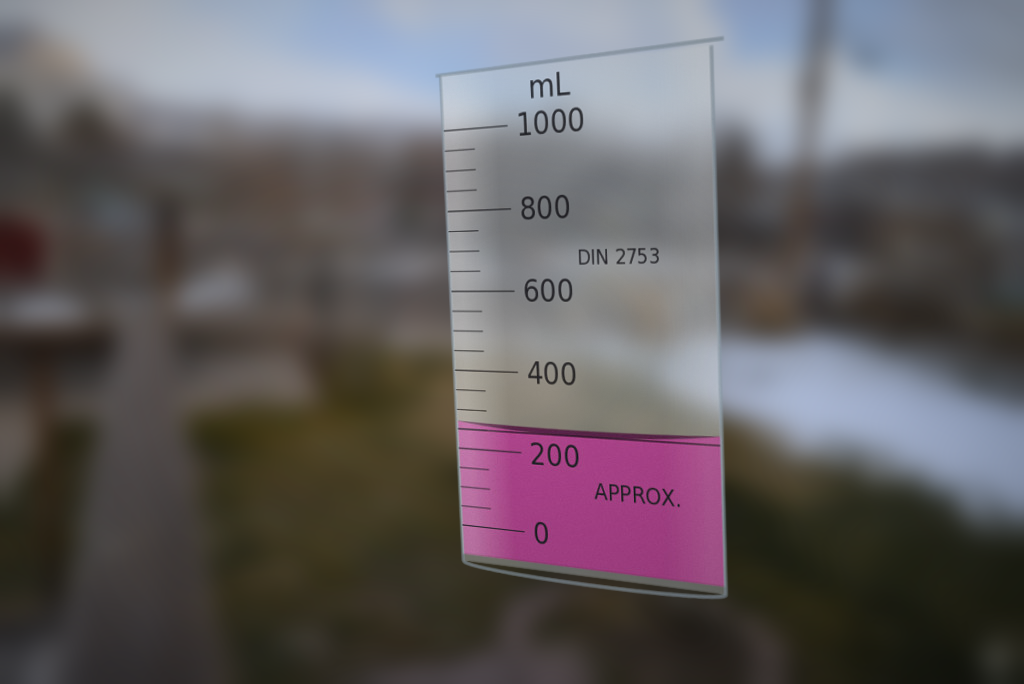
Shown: 250 mL
